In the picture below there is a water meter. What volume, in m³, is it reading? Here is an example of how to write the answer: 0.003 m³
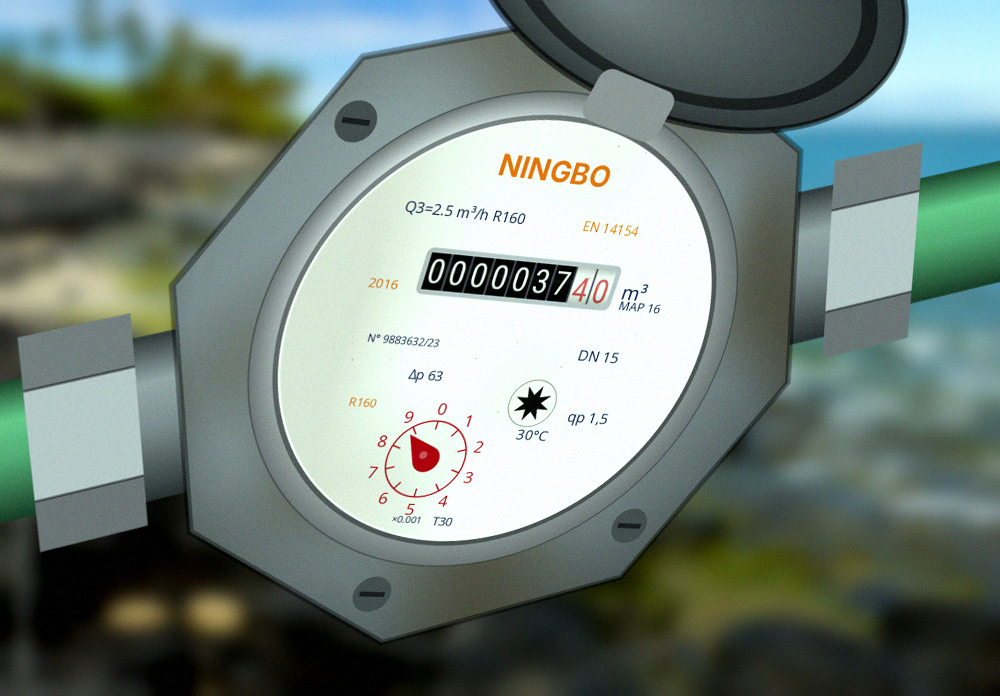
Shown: 37.398 m³
